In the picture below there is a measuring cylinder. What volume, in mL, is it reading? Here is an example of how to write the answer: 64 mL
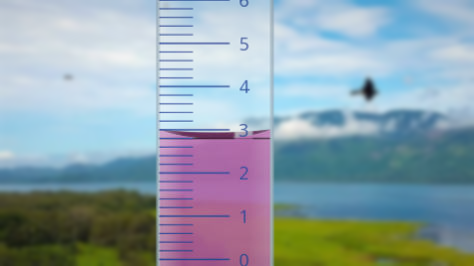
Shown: 2.8 mL
